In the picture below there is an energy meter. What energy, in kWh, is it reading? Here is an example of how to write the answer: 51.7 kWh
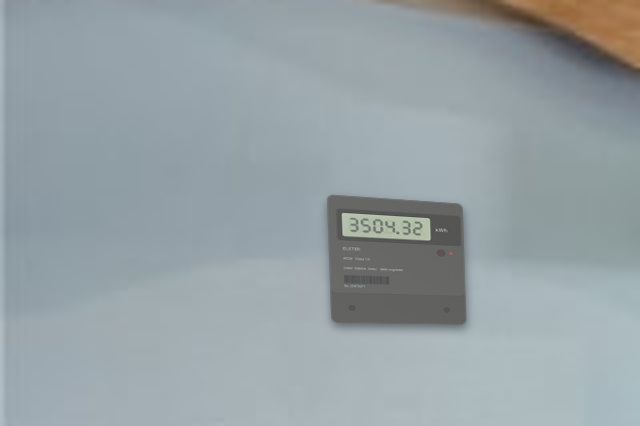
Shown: 3504.32 kWh
